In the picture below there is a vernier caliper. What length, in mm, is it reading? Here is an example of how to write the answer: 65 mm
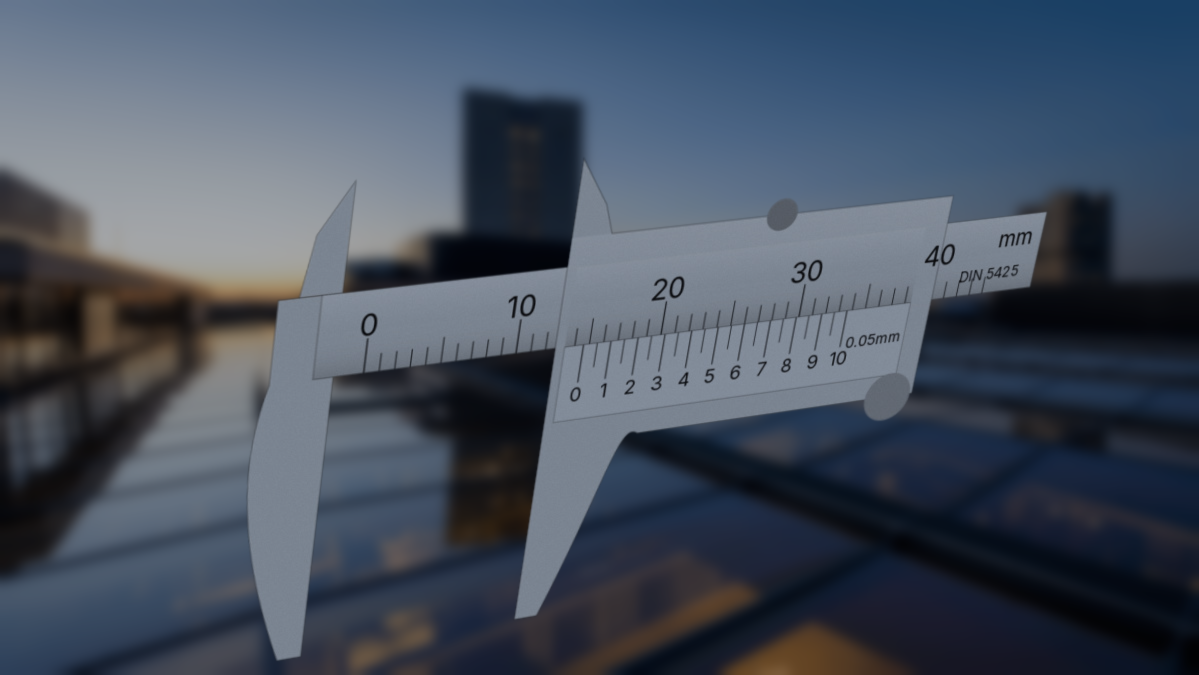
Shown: 14.6 mm
